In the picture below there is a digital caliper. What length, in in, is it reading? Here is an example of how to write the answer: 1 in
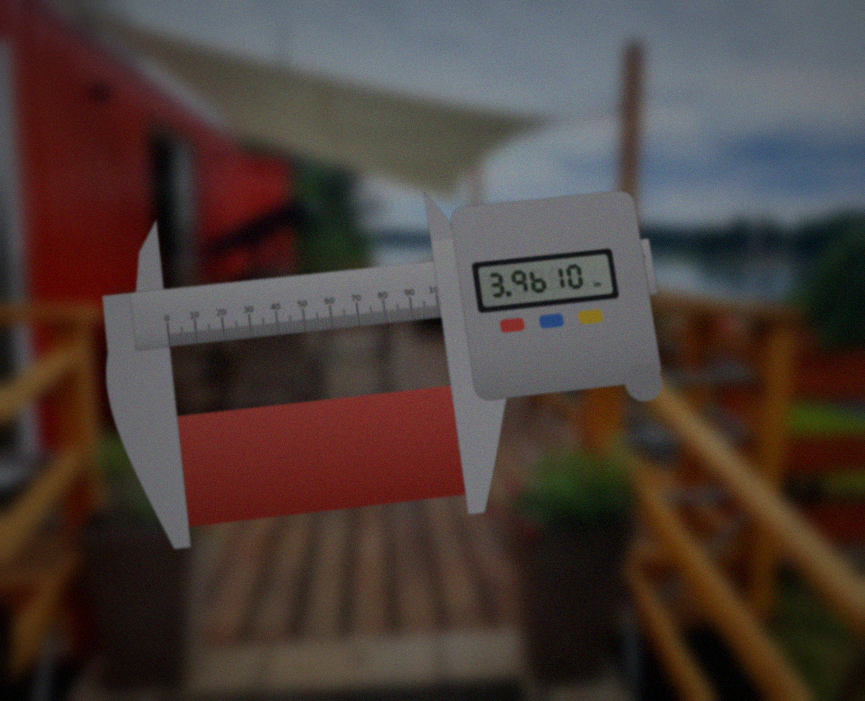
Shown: 3.9610 in
